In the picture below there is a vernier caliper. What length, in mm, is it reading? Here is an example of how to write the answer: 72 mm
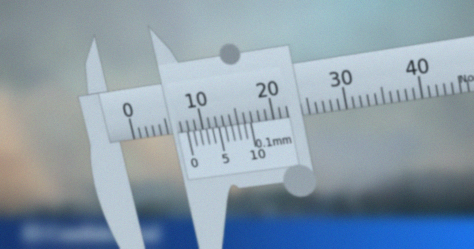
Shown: 7.8 mm
